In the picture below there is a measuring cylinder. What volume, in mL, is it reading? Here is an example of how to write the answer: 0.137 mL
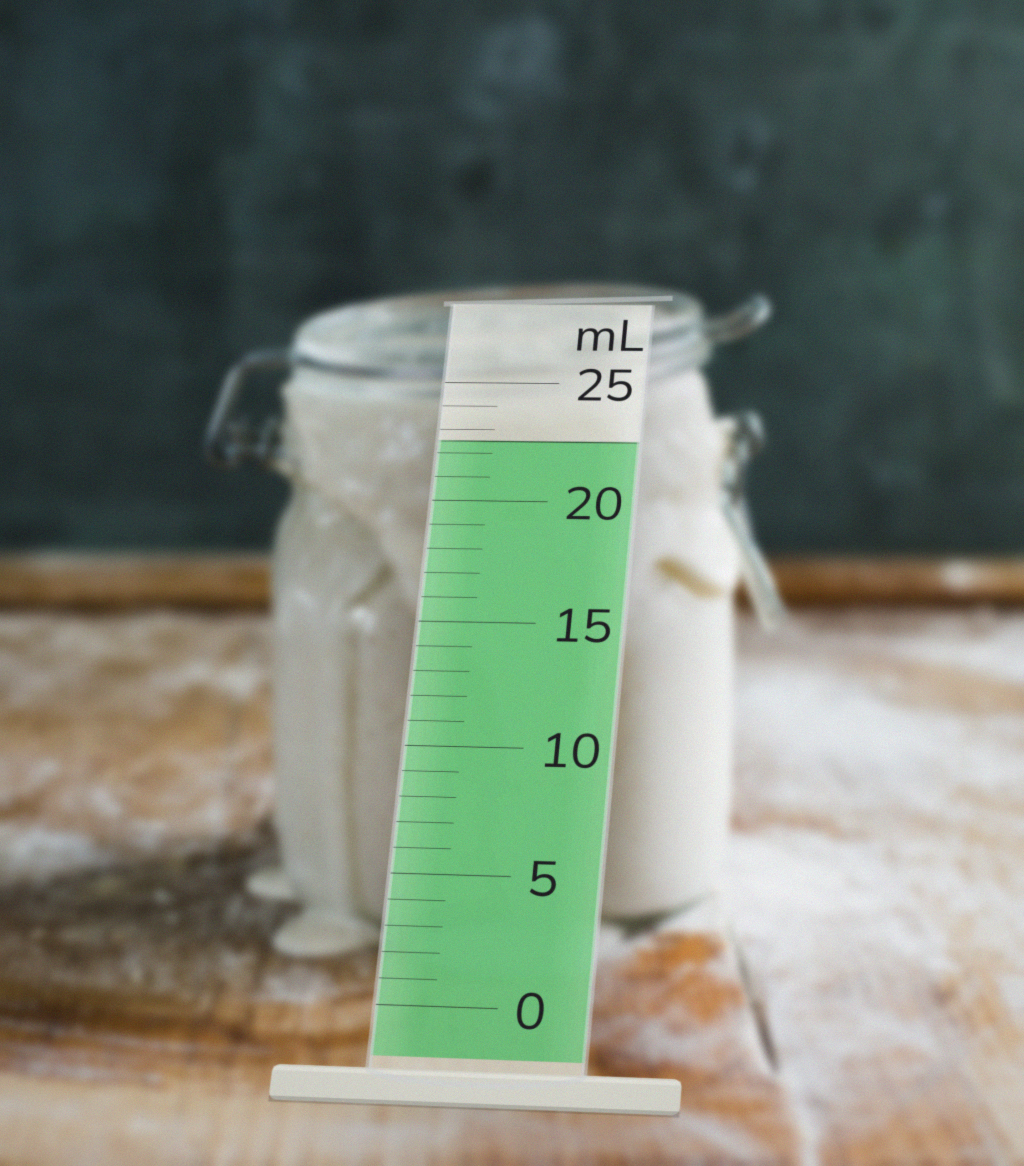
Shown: 22.5 mL
